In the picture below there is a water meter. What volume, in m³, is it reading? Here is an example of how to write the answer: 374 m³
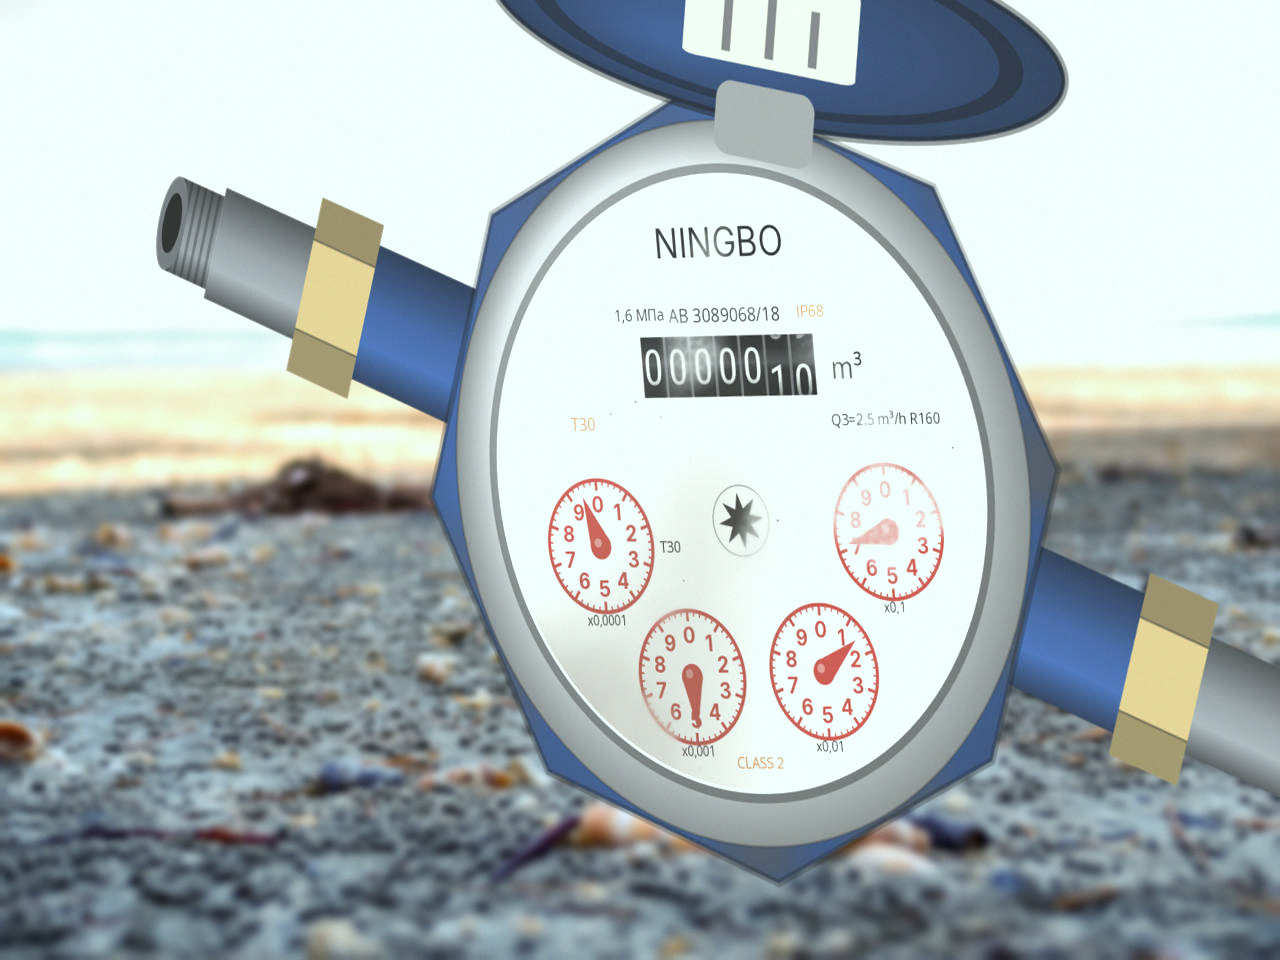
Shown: 9.7149 m³
